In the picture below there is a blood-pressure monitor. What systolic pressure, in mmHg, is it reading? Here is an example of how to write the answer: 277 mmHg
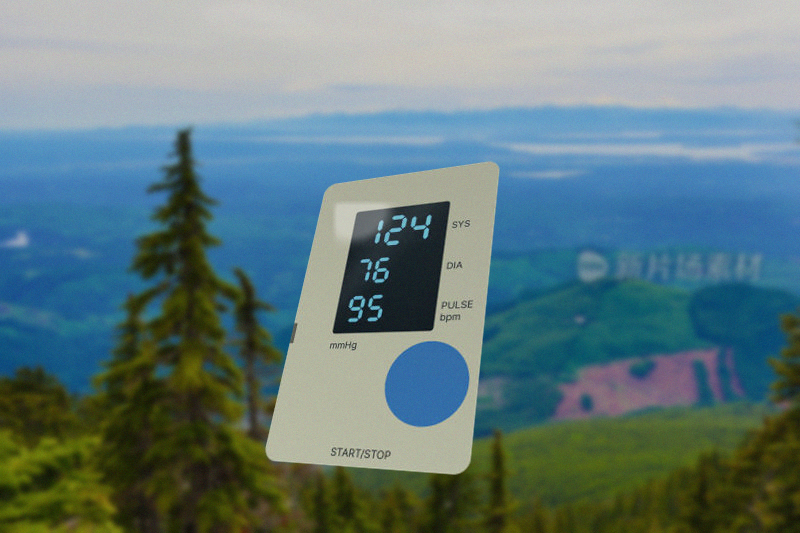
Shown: 124 mmHg
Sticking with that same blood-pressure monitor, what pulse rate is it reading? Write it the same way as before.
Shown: 95 bpm
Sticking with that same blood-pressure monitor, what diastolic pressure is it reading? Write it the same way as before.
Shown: 76 mmHg
